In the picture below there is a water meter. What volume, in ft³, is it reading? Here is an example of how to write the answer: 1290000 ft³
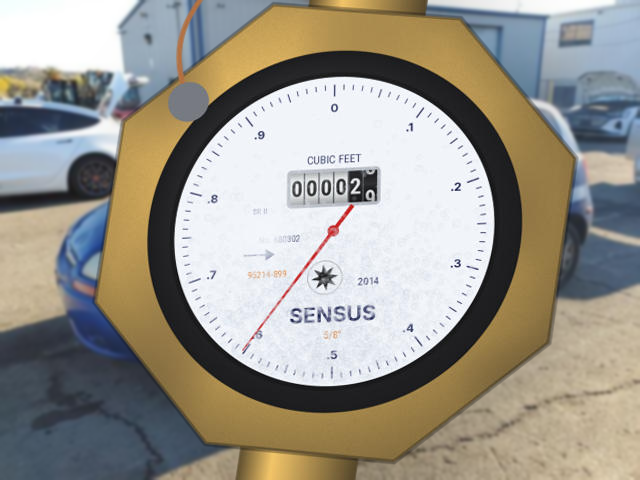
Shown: 28.60 ft³
